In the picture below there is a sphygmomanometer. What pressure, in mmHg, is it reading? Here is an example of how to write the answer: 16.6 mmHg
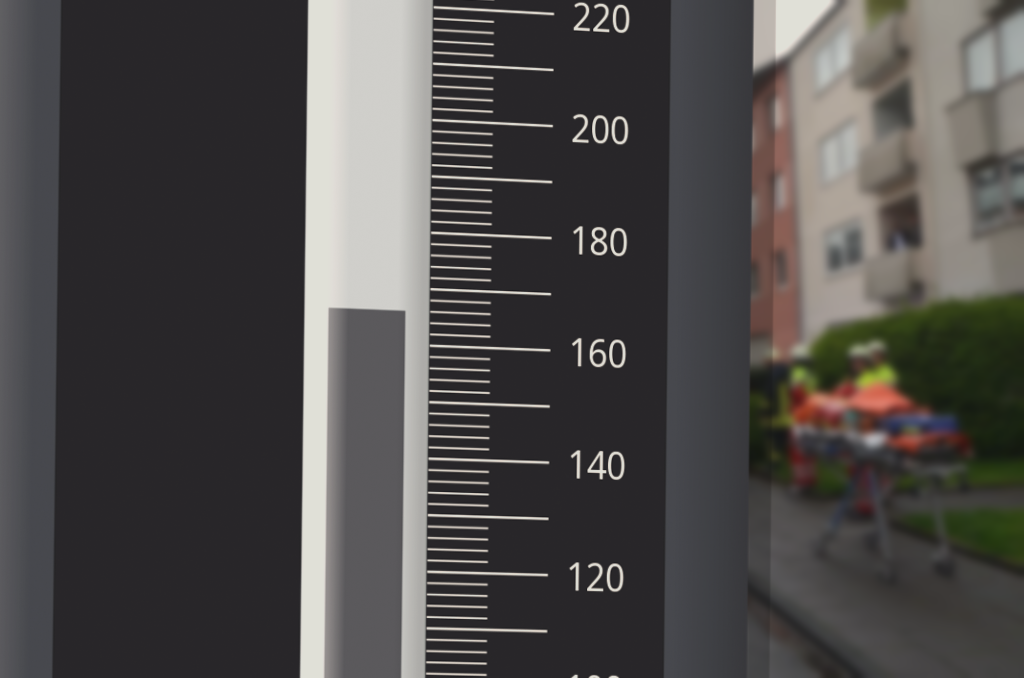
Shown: 166 mmHg
